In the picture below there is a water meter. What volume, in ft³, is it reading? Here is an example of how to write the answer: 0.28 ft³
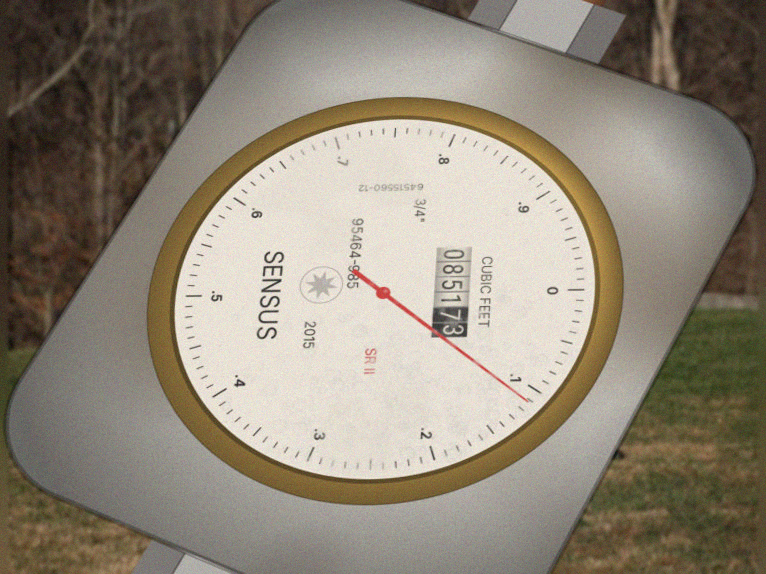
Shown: 85173.11 ft³
